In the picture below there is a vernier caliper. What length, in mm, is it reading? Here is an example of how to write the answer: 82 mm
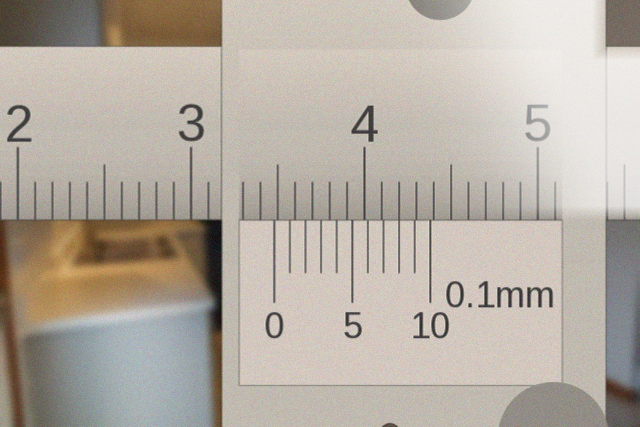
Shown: 34.8 mm
